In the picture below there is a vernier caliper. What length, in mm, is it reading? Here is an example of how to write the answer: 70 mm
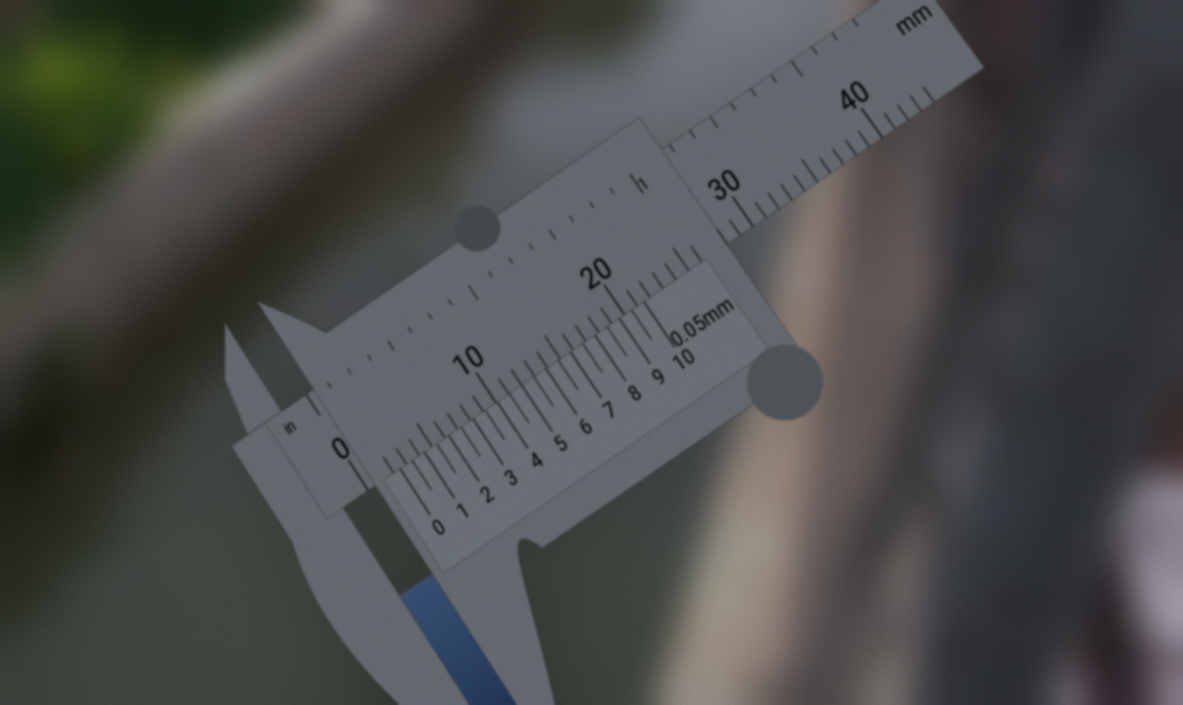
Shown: 2.5 mm
